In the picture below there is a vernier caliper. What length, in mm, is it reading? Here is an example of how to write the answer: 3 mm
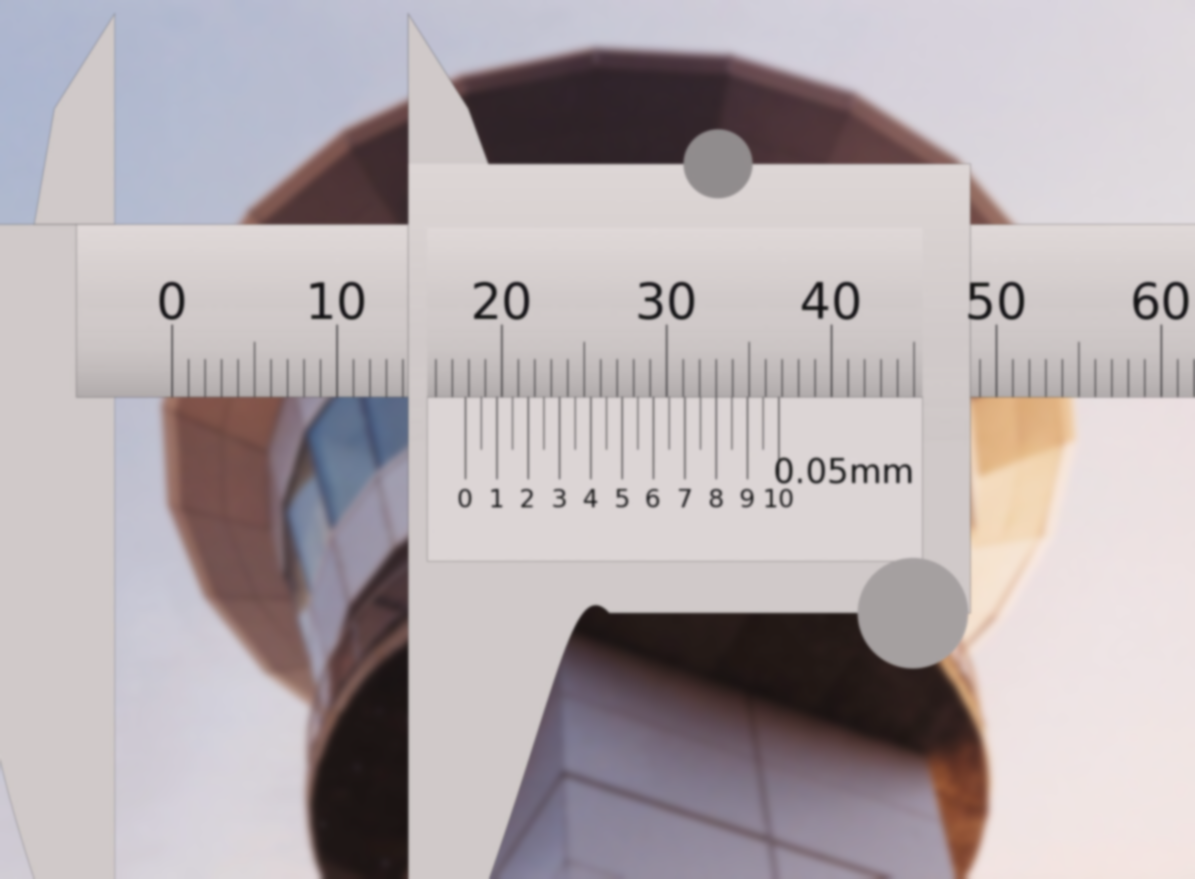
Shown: 17.8 mm
